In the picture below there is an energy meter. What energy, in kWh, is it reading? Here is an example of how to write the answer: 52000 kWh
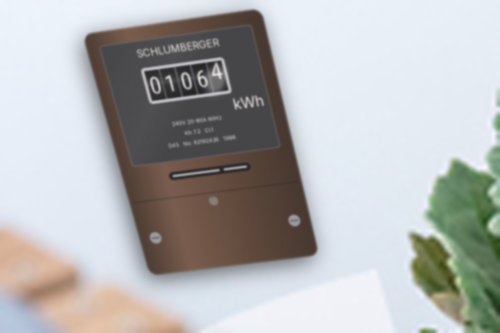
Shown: 1064 kWh
